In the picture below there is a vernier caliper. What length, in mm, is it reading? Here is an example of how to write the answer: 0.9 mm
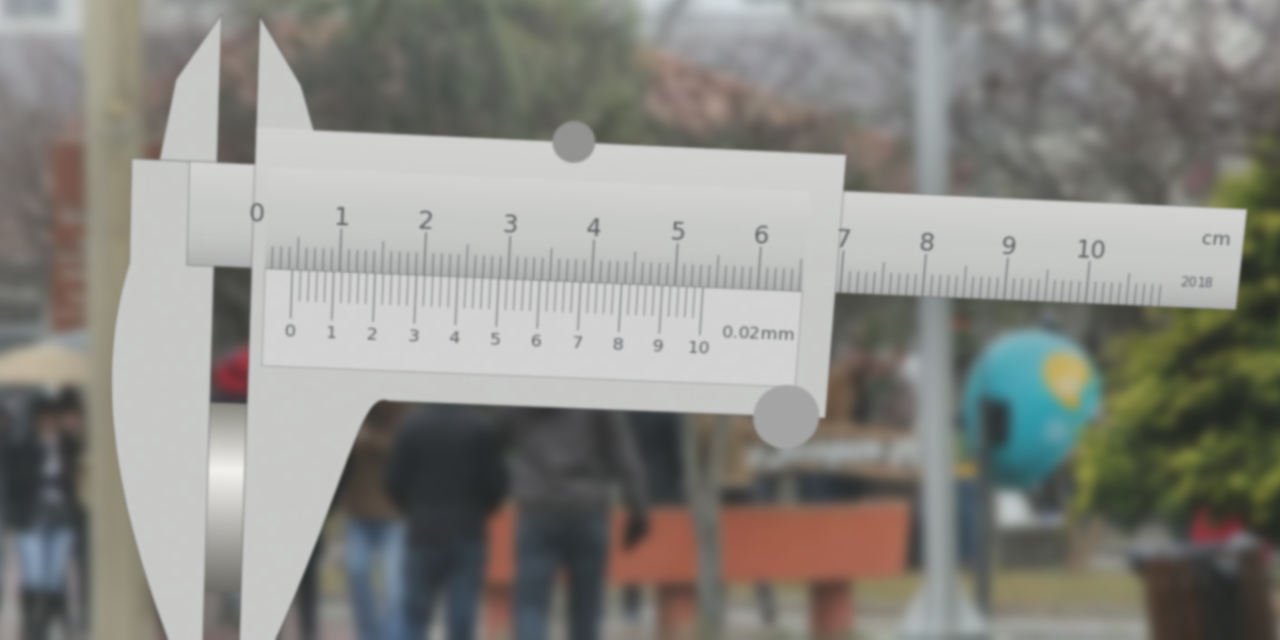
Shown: 4.4 mm
